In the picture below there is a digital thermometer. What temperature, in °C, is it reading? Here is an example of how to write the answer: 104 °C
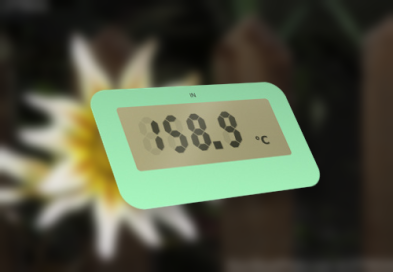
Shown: 158.9 °C
